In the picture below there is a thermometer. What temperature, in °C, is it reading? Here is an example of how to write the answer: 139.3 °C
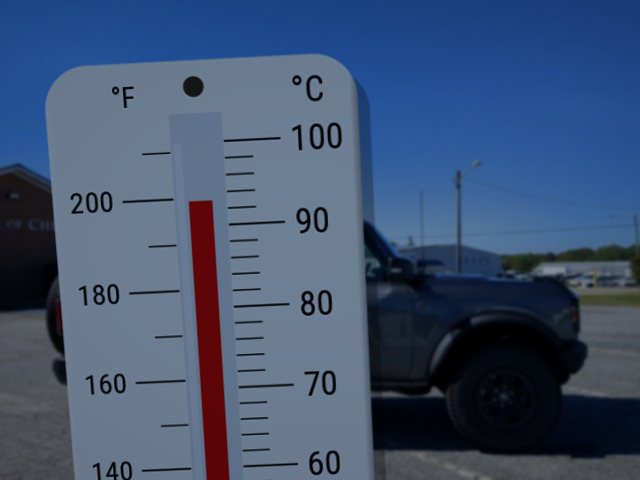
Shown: 93 °C
